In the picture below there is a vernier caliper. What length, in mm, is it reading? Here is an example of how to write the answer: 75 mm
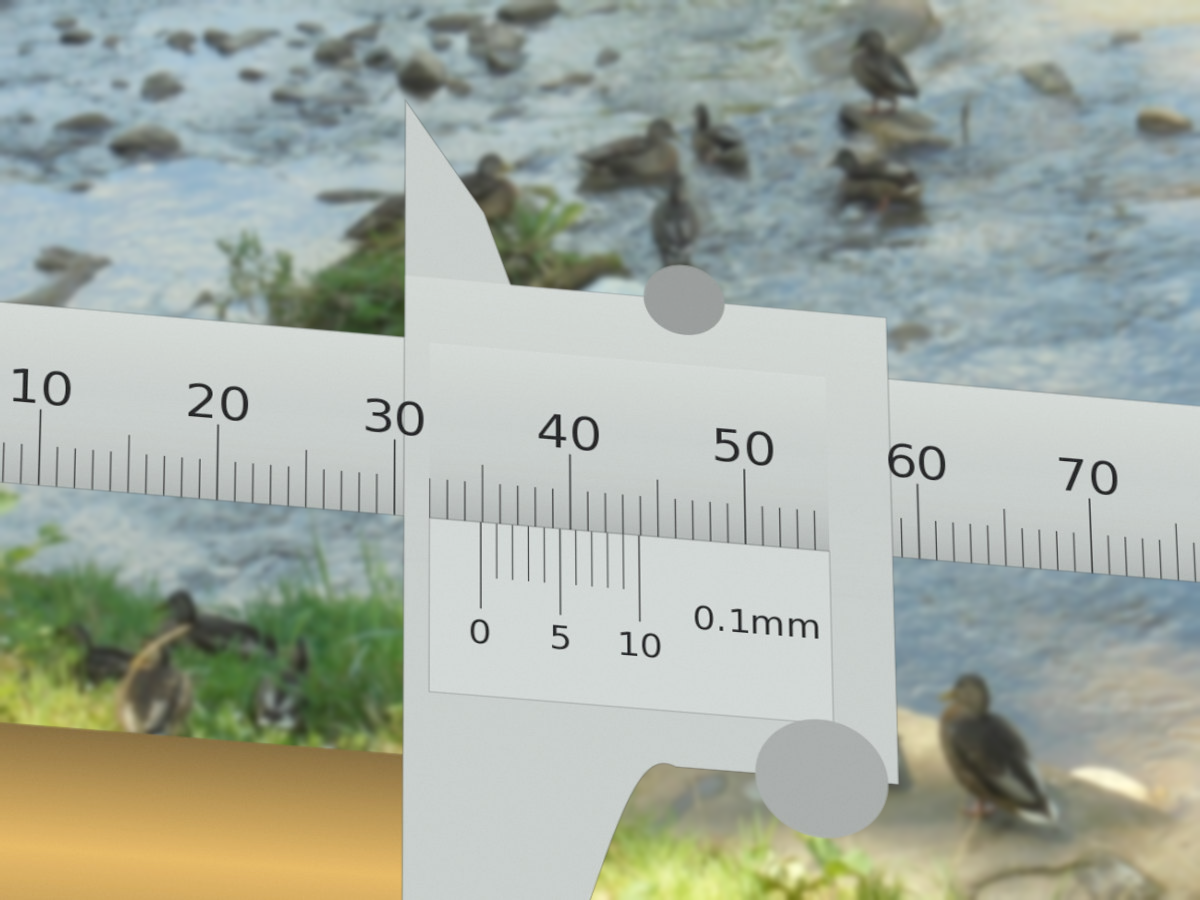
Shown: 34.9 mm
